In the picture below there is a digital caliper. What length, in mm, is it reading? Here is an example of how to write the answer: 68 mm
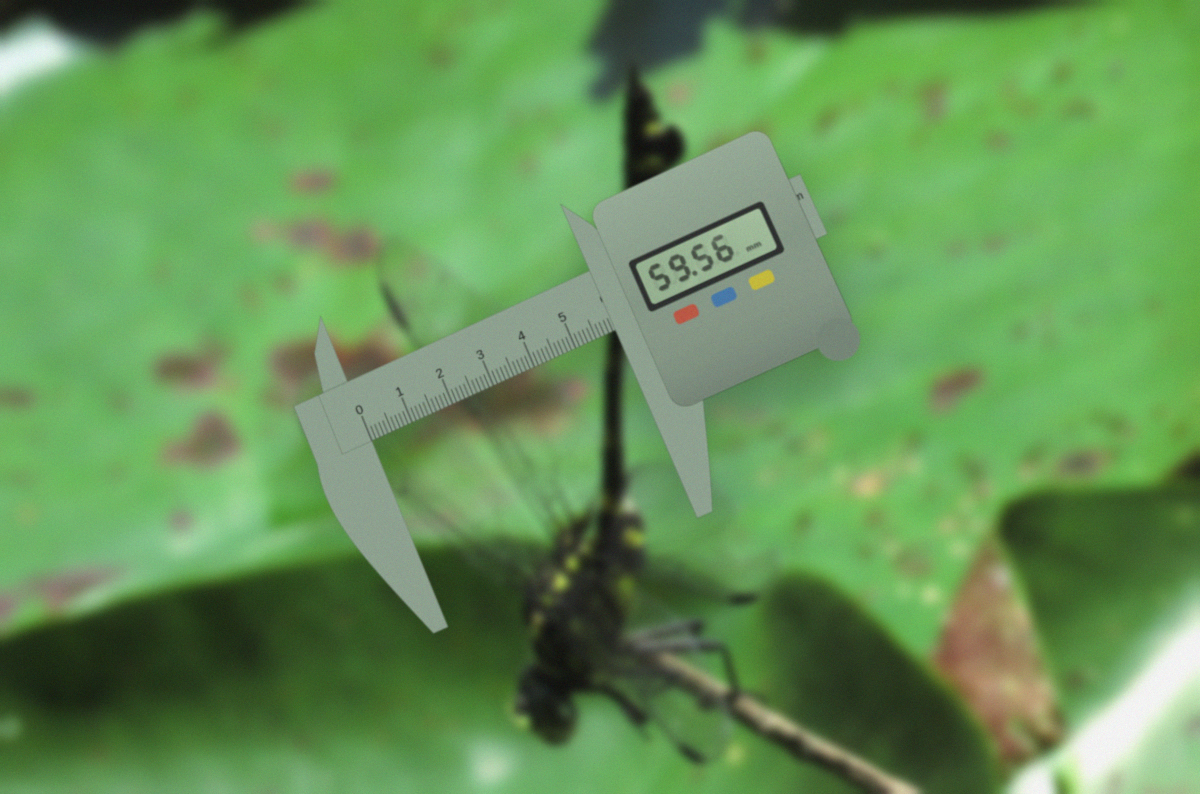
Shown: 59.56 mm
